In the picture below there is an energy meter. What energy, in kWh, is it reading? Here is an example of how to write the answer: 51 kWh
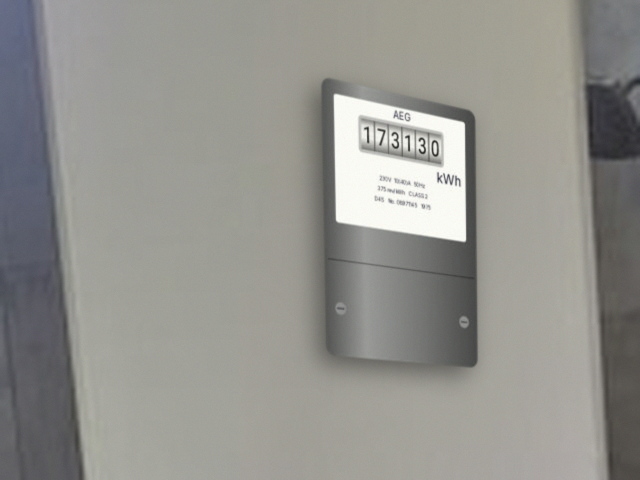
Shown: 173130 kWh
